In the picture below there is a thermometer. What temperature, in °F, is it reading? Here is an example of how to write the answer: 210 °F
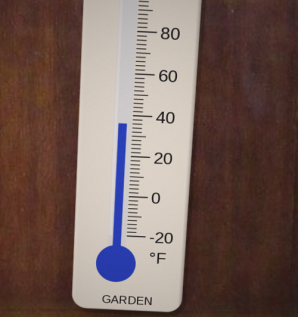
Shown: 36 °F
